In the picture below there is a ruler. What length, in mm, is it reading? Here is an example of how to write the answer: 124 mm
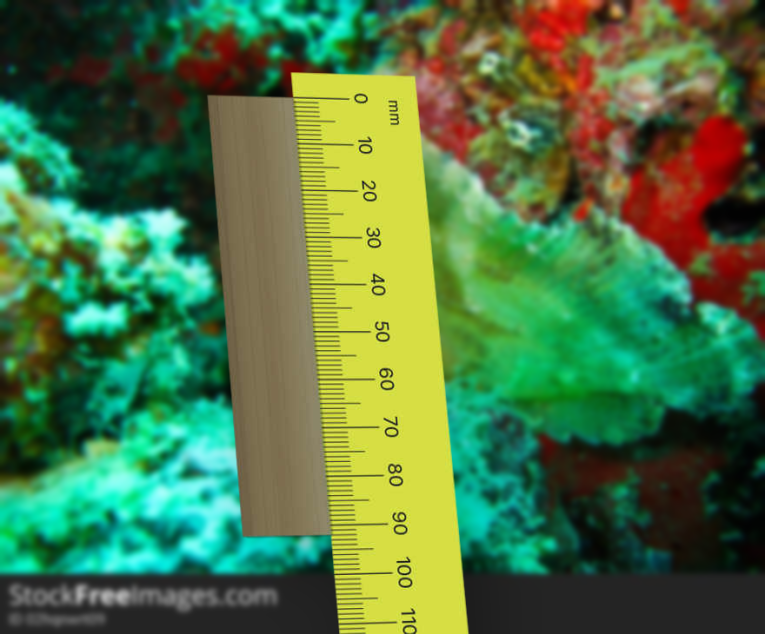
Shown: 92 mm
